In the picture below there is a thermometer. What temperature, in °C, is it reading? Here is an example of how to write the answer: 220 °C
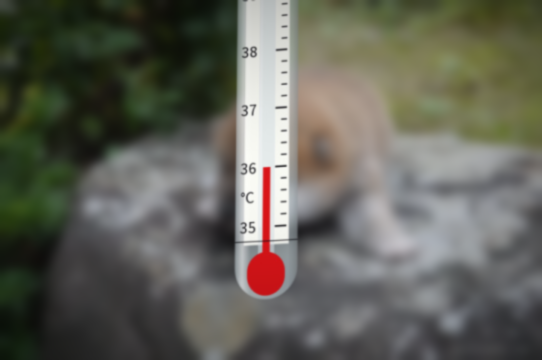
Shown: 36 °C
